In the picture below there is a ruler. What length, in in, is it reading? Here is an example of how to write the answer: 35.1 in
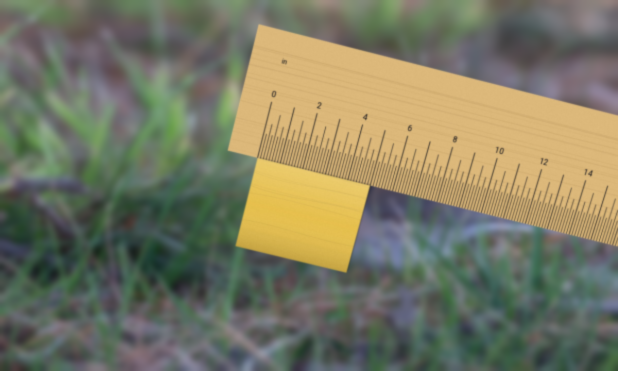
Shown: 5 in
